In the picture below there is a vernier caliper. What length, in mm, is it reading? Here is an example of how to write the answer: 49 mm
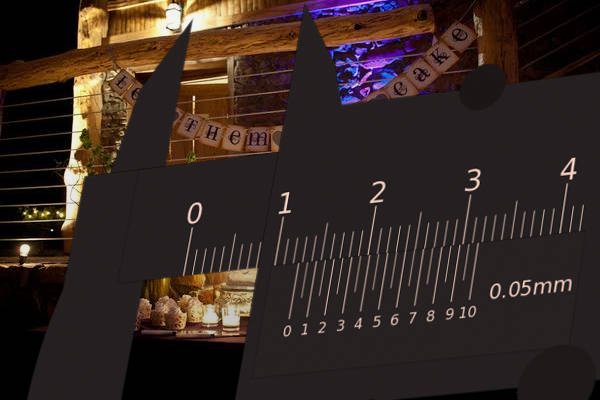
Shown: 12.6 mm
